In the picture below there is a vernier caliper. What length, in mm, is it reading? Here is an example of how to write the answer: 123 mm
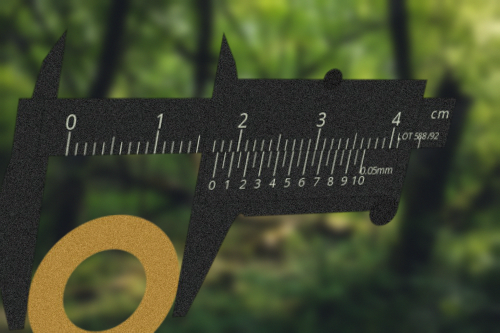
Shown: 17.6 mm
